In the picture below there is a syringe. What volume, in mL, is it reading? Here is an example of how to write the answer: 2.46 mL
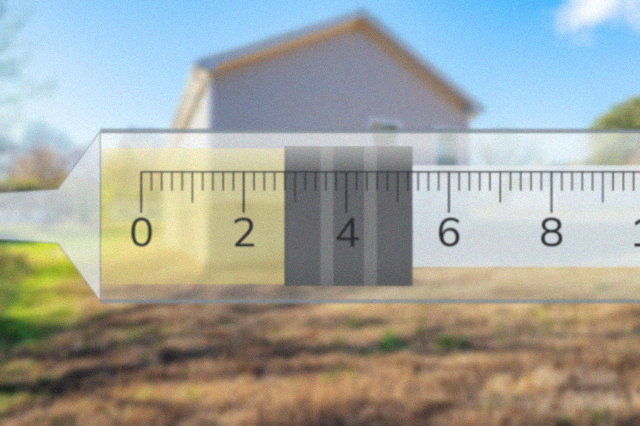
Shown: 2.8 mL
